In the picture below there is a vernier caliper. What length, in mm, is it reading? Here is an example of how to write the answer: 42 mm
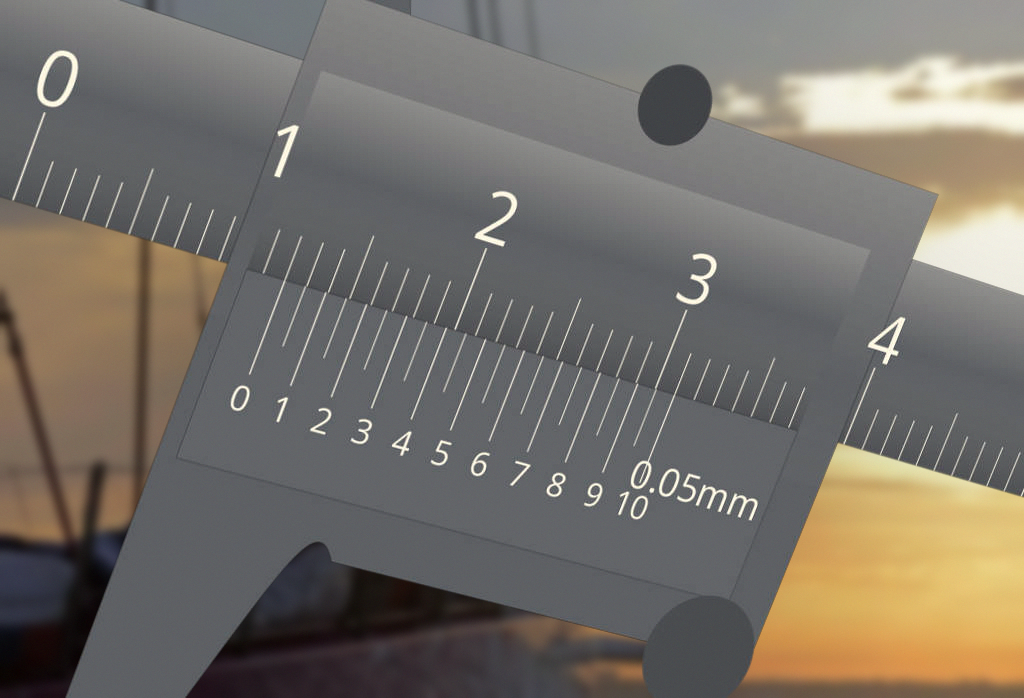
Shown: 12.0 mm
